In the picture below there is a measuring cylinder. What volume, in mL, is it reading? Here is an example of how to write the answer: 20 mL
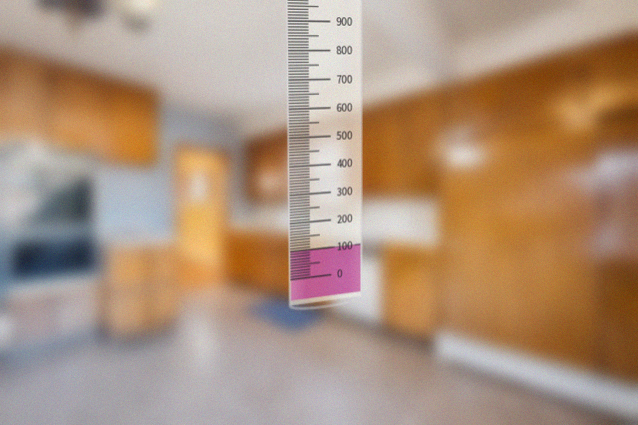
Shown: 100 mL
